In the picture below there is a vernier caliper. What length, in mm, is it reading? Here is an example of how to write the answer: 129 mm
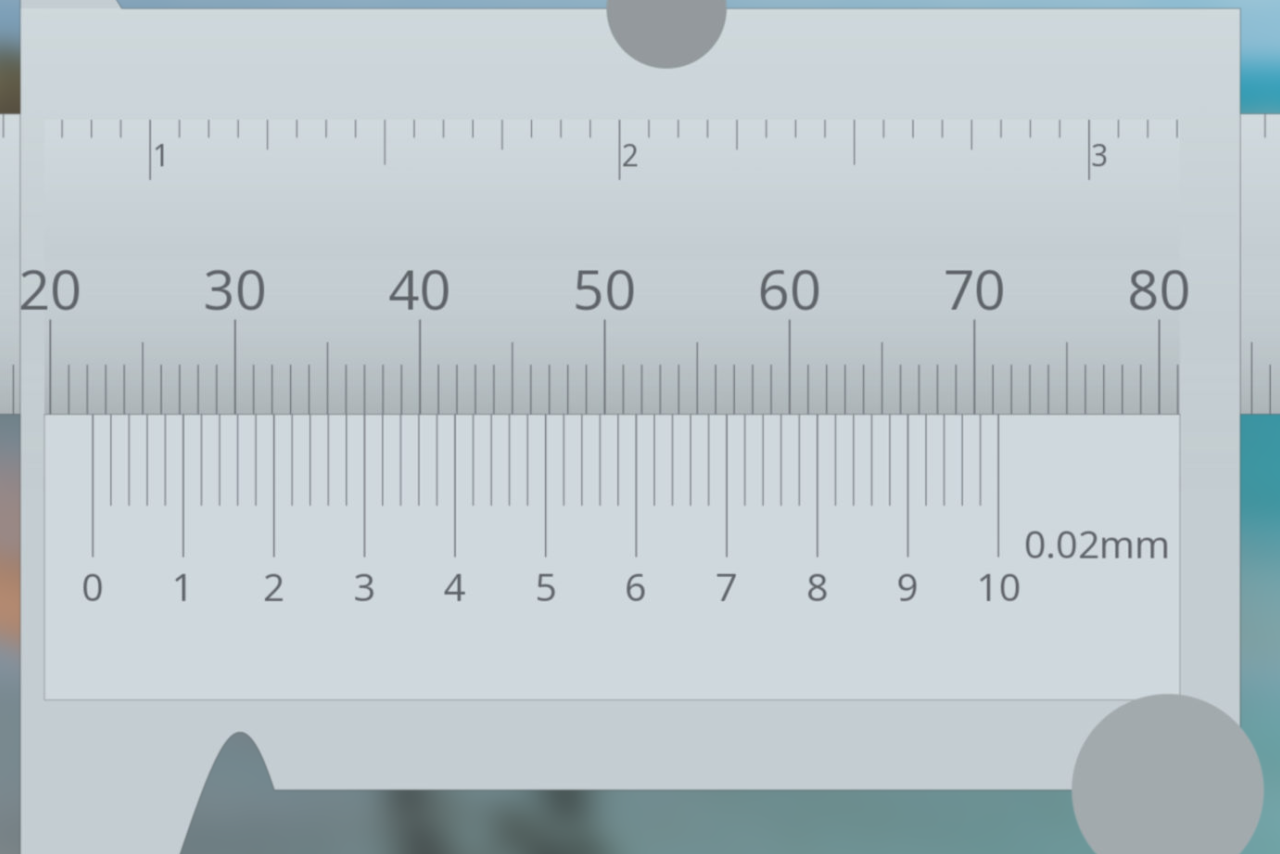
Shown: 22.3 mm
